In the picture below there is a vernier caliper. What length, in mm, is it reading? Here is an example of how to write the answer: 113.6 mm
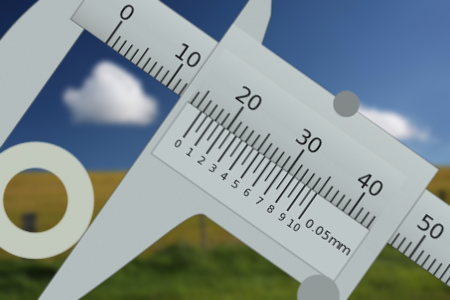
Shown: 15.8 mm
